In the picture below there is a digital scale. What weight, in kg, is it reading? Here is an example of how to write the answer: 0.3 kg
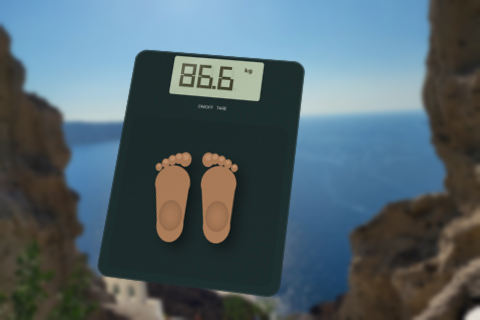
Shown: 86.6 kg
